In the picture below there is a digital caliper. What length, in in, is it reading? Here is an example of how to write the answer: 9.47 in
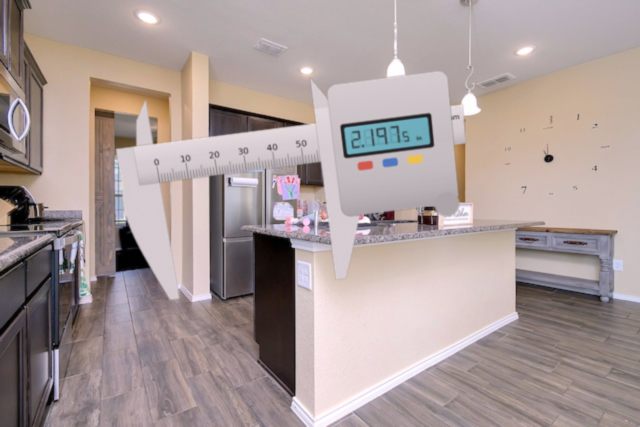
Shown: 2.1975 in
